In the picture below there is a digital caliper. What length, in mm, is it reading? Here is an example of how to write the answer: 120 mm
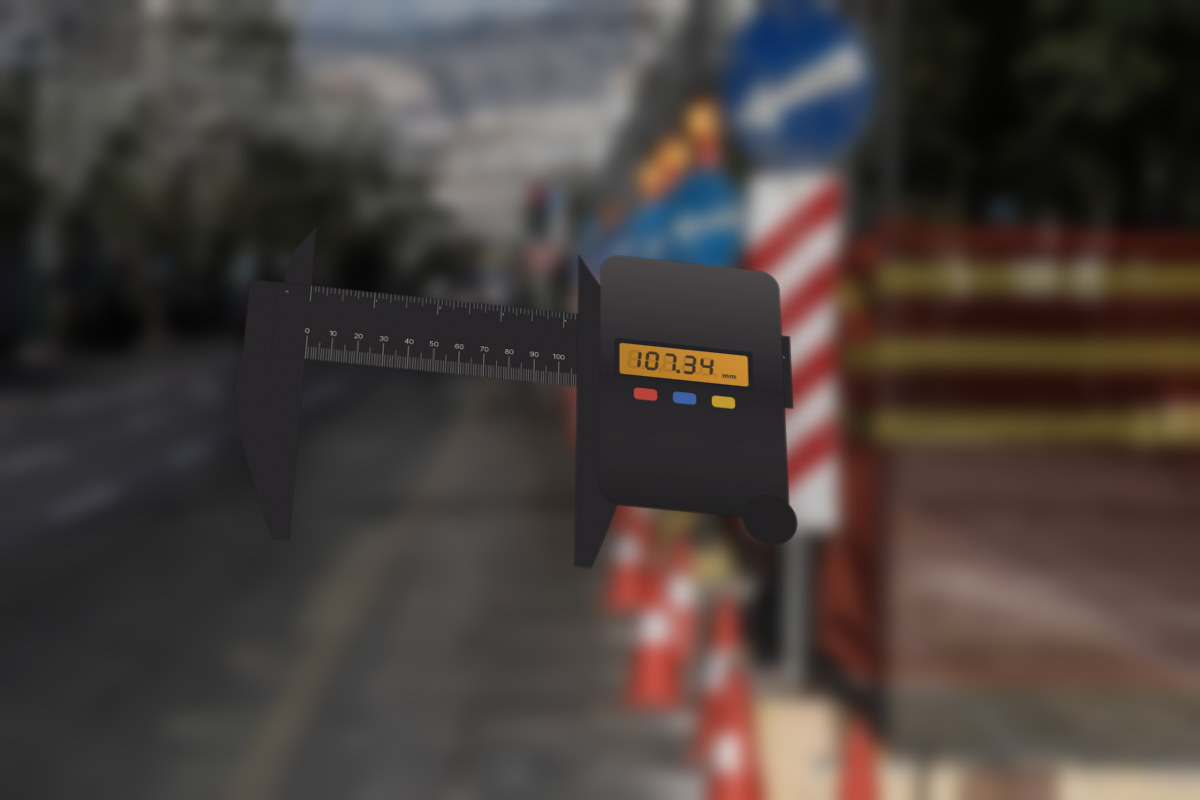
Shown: 107.34 mm
